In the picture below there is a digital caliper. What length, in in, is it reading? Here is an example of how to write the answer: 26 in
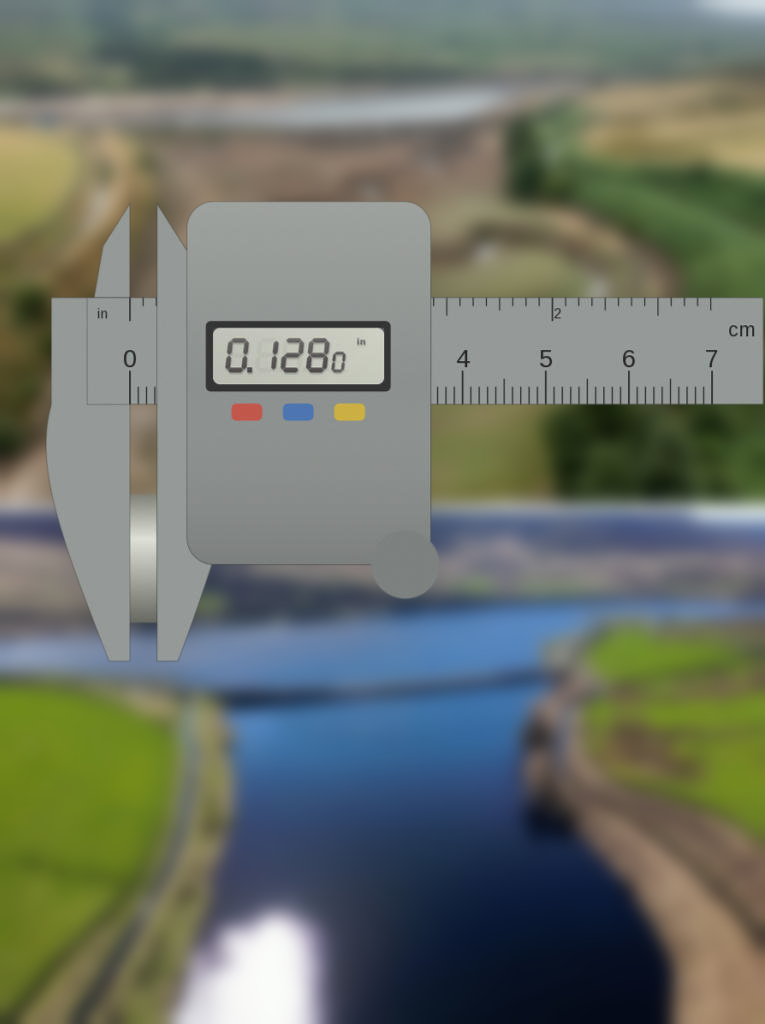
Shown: 0.1280 in
